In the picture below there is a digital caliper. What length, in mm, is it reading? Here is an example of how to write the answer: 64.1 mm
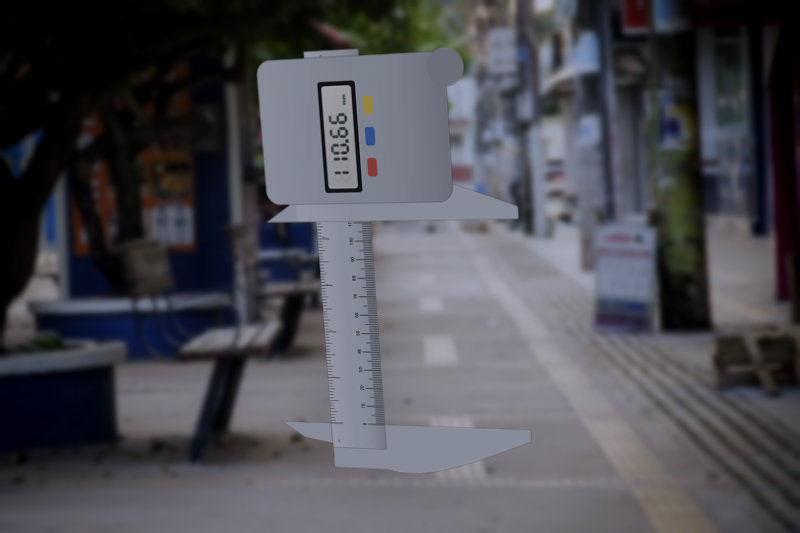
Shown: 110.66 mm
